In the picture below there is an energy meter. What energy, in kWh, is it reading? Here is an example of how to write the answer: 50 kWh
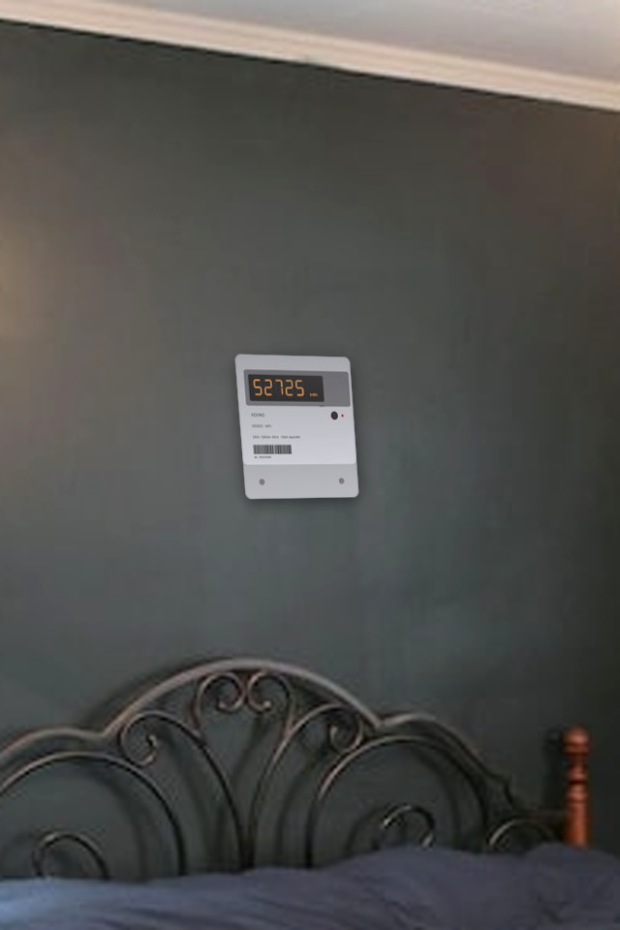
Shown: 52725 kWh
